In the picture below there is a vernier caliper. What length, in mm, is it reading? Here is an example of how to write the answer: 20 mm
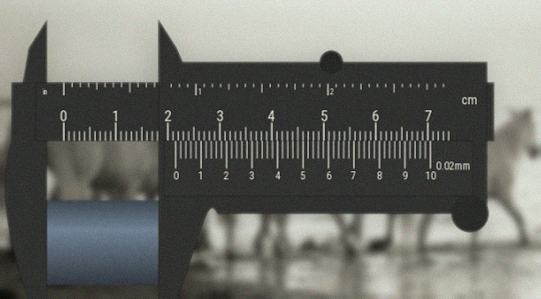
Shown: 21.5 mm
